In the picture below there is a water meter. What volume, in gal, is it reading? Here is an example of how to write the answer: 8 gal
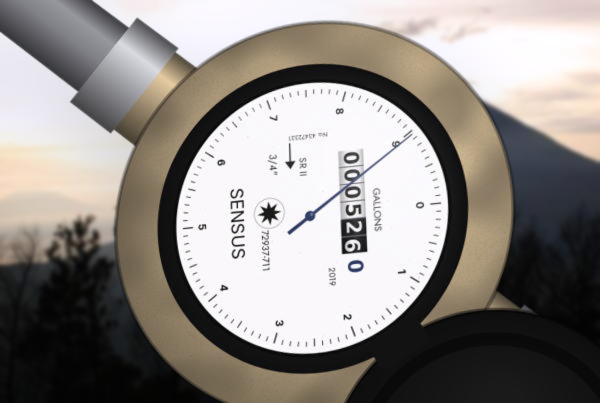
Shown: 5259.0 gal
